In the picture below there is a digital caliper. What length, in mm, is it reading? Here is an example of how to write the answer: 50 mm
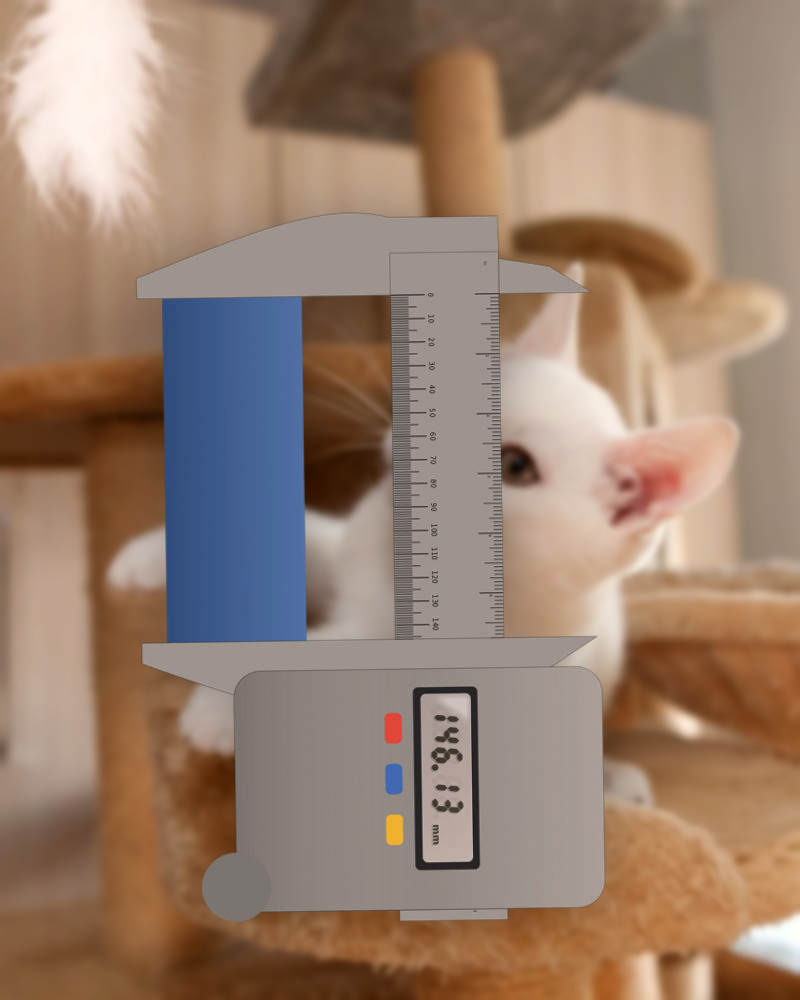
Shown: 146.13 mm
